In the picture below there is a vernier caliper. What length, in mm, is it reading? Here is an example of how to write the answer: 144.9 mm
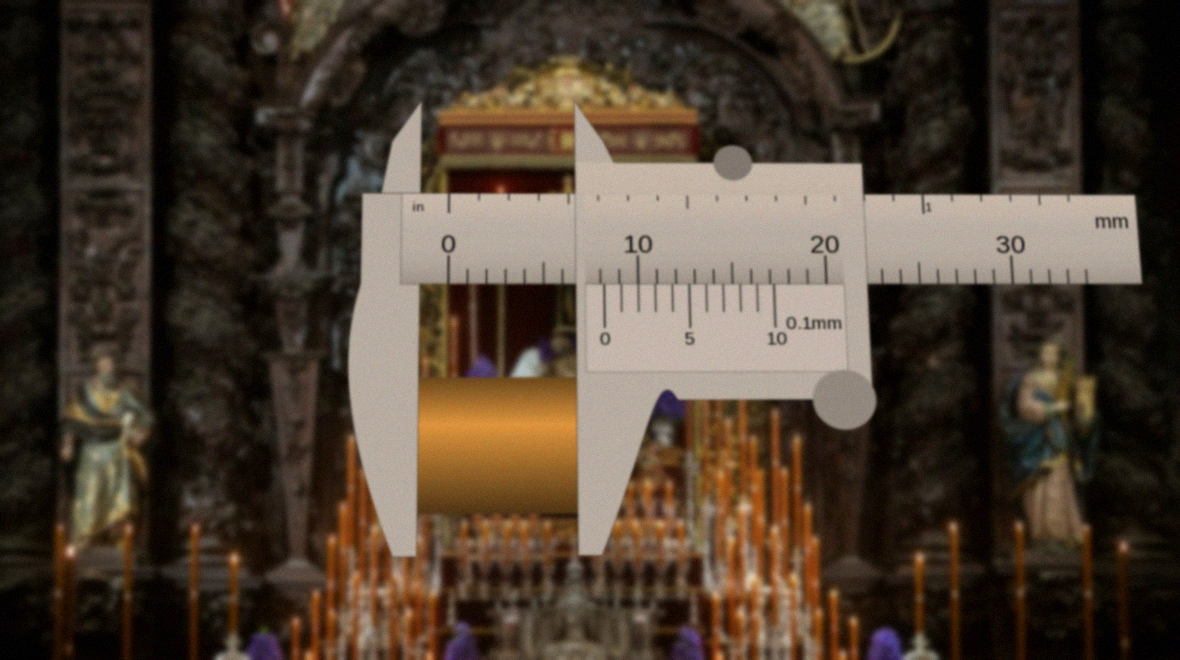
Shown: 8.2 mm
